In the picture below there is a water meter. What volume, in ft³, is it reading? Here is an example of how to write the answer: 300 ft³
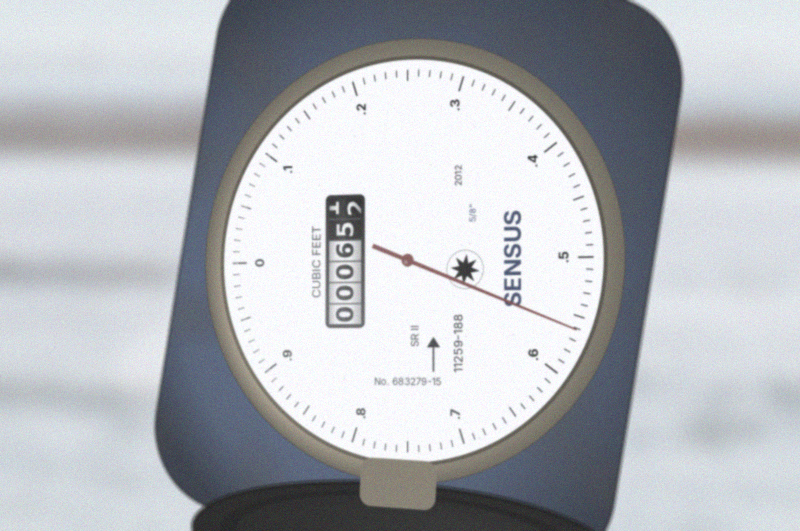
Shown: 651.56 ft³
